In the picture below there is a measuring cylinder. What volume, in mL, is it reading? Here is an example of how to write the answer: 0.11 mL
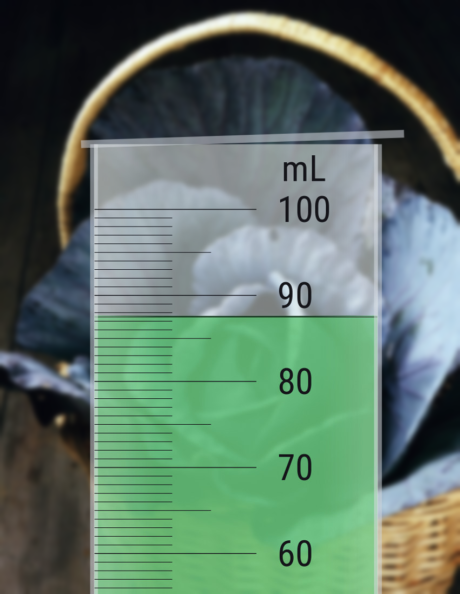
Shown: 87.5 mL
